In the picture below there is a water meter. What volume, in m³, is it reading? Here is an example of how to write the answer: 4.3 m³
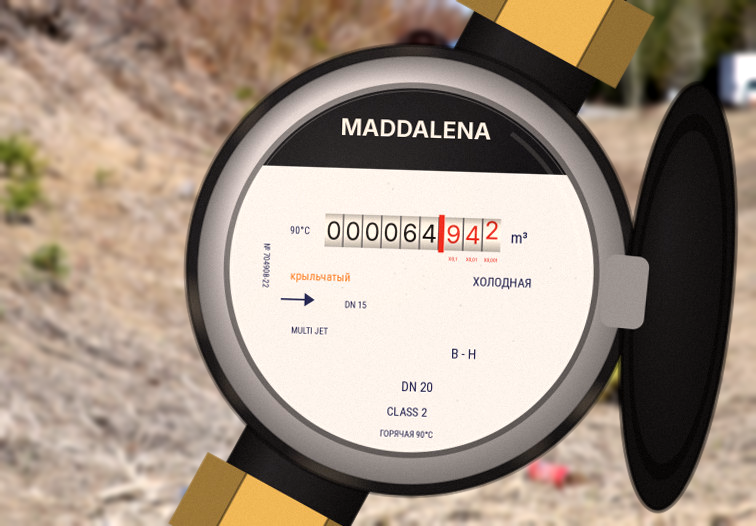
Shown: 64.942 m³
